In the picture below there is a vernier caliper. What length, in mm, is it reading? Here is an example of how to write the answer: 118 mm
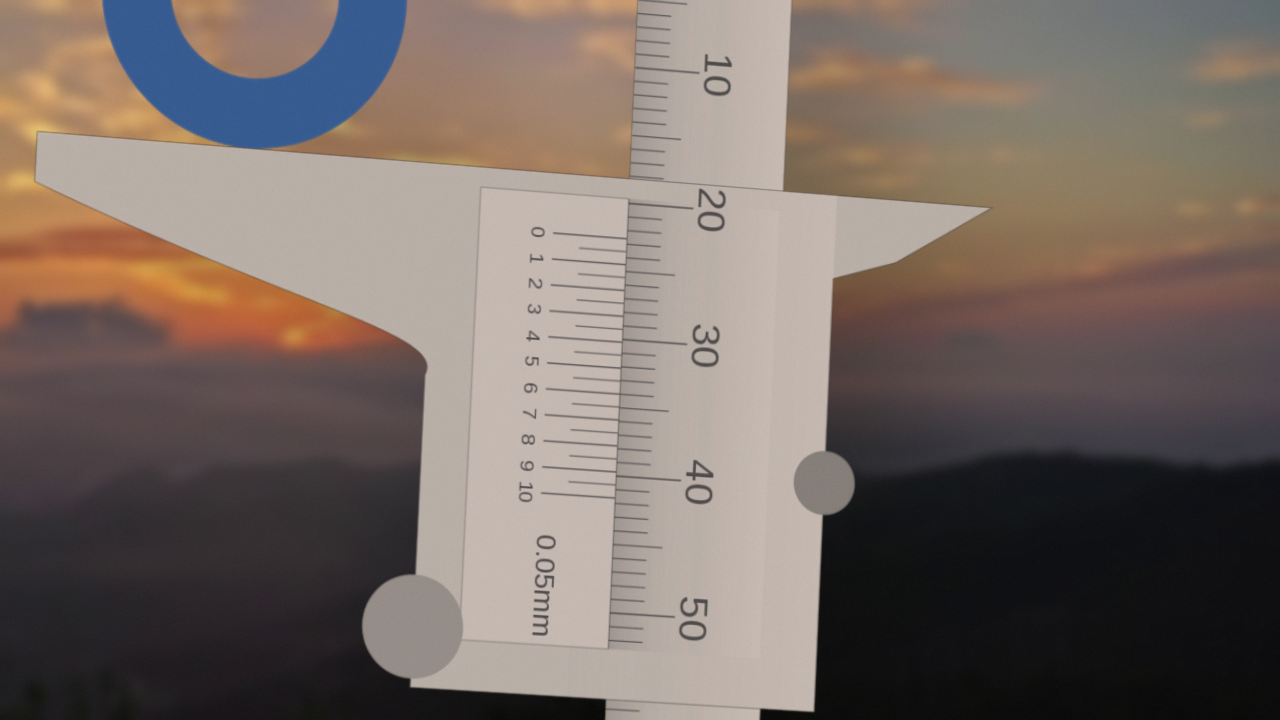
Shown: 22.6 mm
